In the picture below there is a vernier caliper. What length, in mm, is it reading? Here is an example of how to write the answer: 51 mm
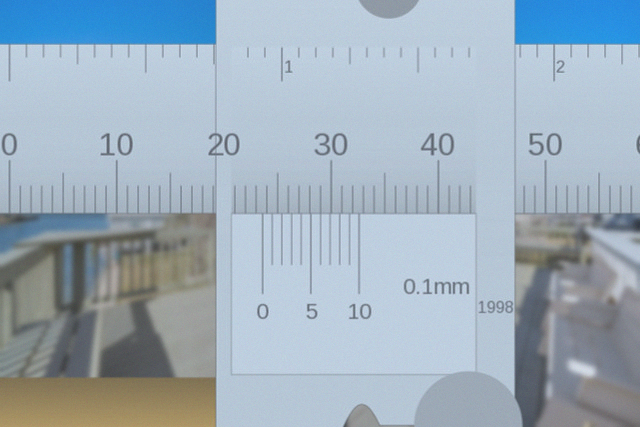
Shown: 23.6 mm
